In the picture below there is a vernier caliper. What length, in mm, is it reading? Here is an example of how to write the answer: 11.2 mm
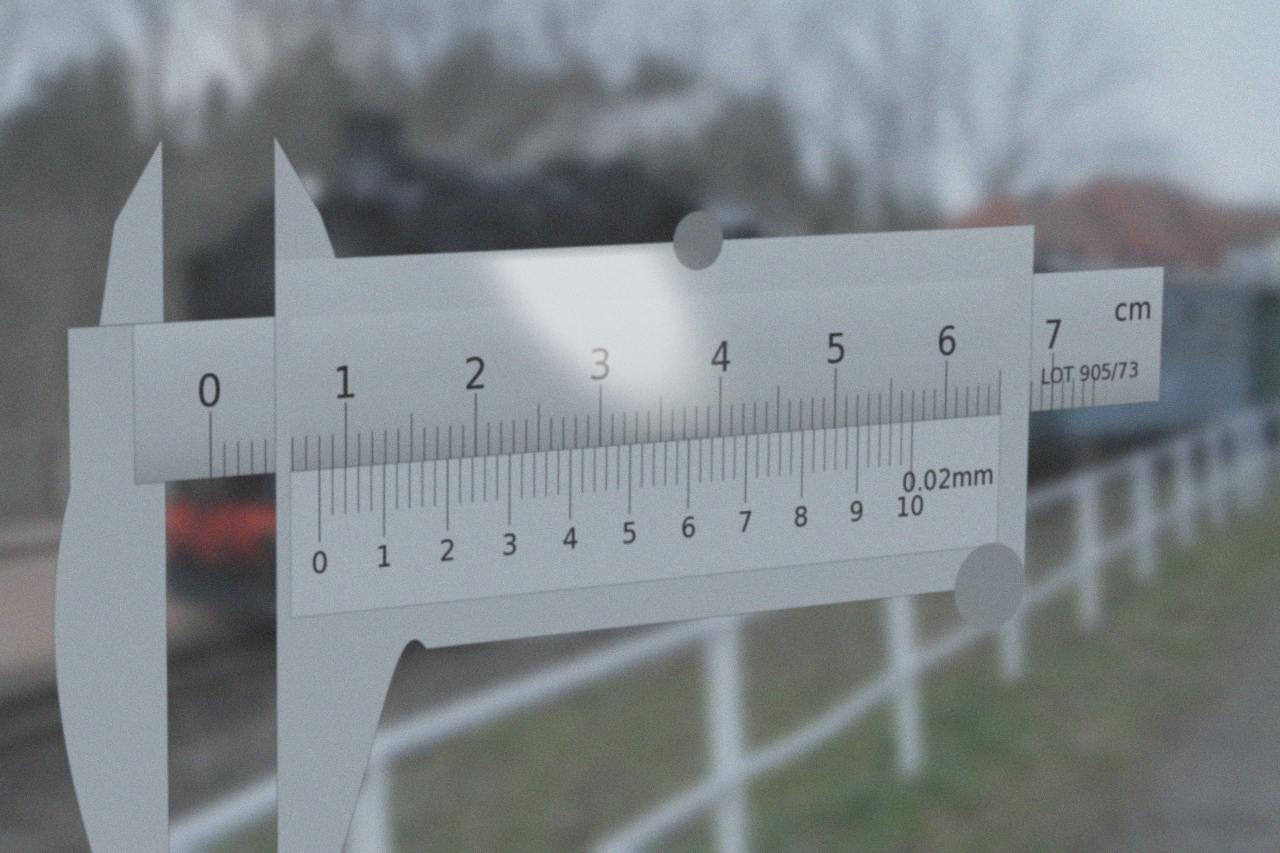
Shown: 8.0 mm
